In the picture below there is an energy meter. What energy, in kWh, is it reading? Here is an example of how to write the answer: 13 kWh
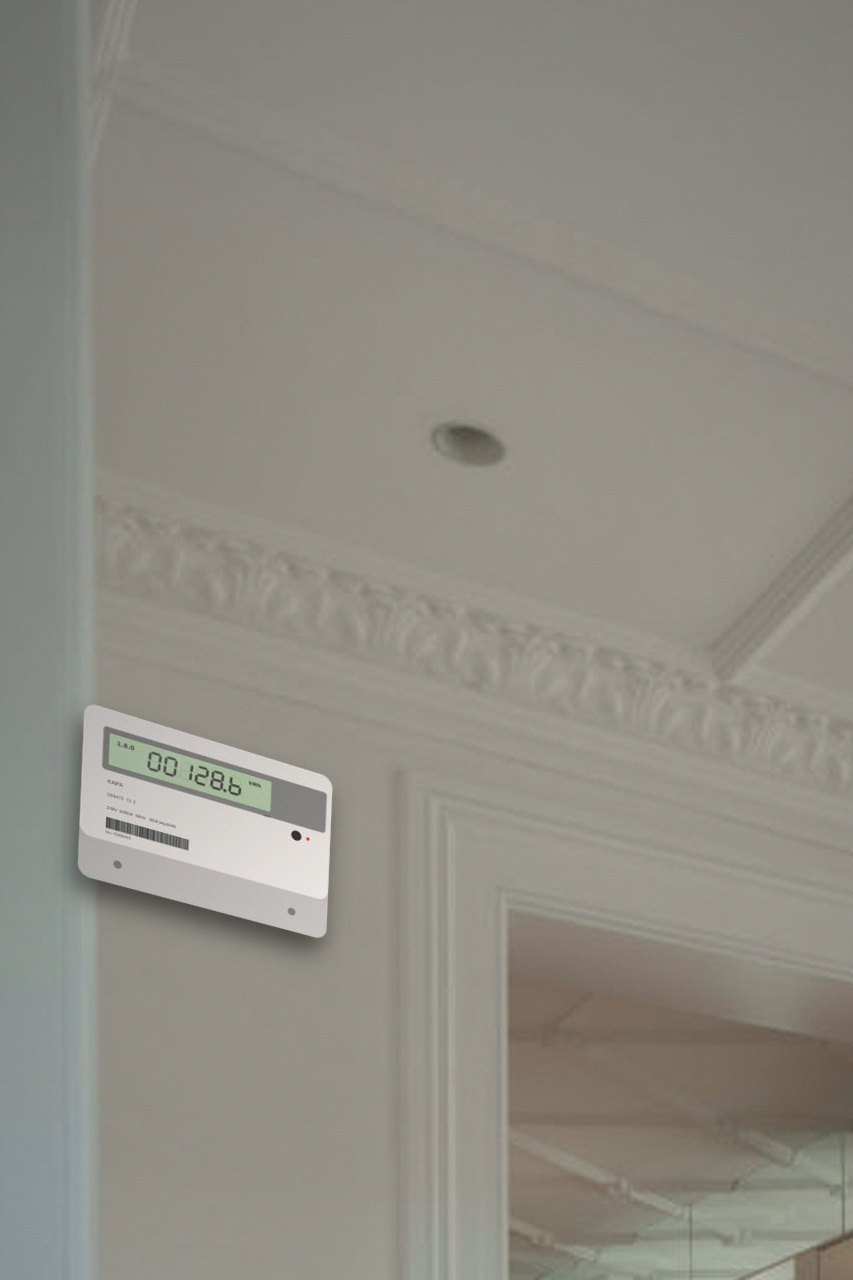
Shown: 128.6 kWh
